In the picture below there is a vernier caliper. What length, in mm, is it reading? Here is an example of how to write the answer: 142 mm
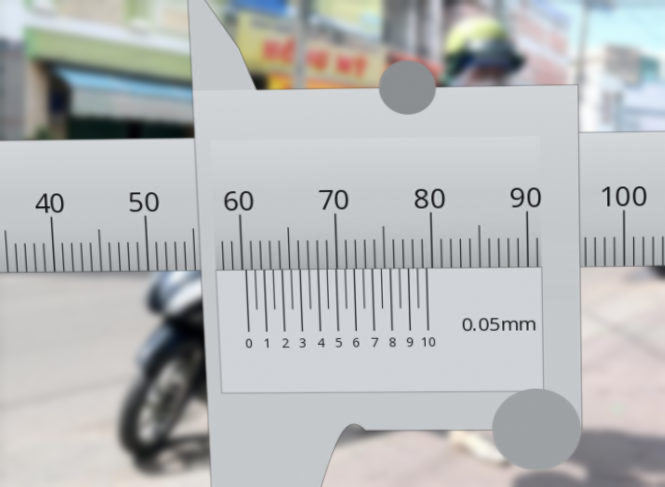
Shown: 60.4 mm
